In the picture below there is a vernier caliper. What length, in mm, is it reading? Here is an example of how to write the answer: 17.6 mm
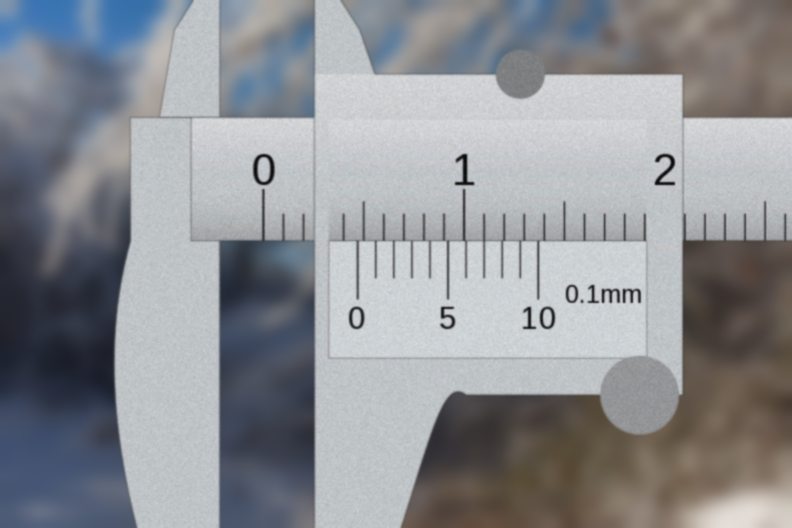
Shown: 4.7 mm
